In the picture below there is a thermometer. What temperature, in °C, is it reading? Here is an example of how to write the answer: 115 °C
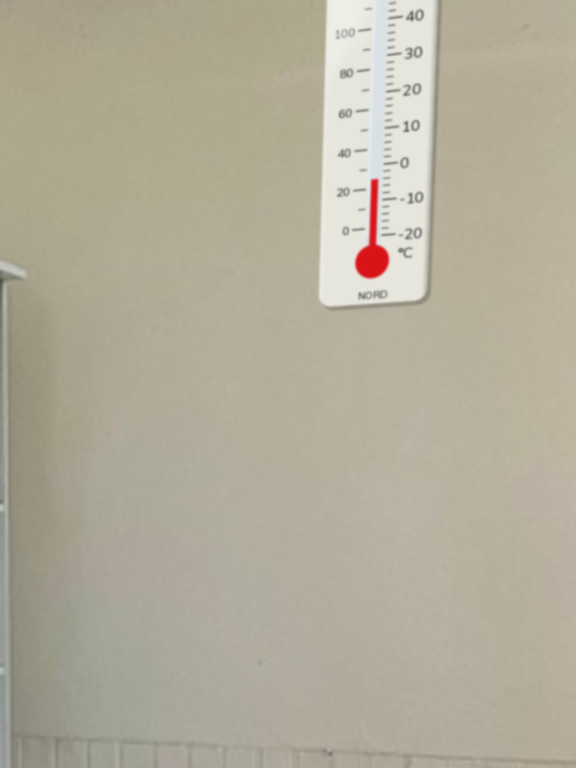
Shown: -4 °C
